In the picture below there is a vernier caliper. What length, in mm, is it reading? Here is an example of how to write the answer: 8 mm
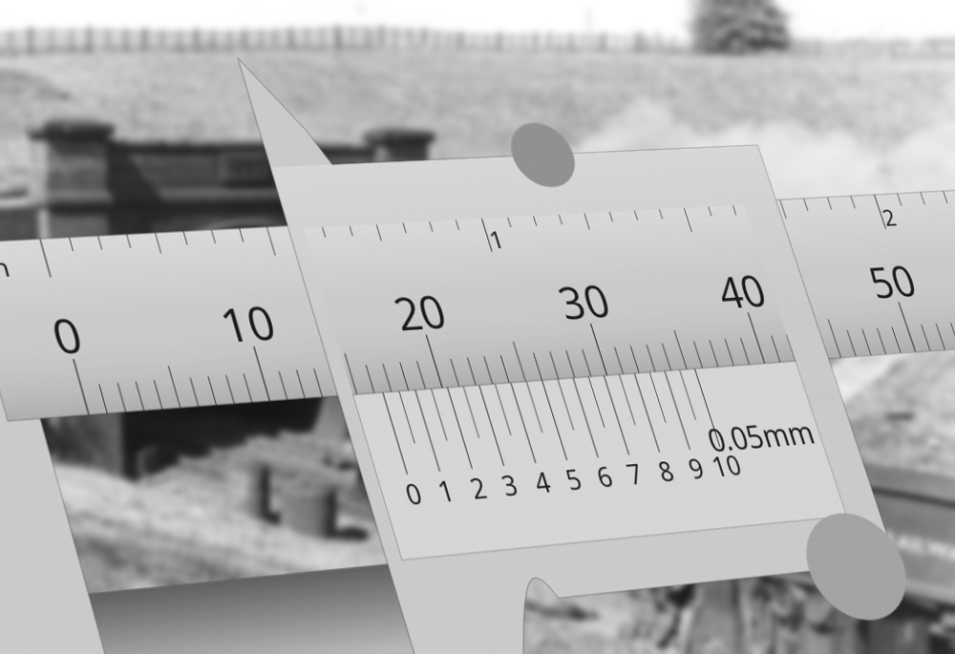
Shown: 16.5 mm
